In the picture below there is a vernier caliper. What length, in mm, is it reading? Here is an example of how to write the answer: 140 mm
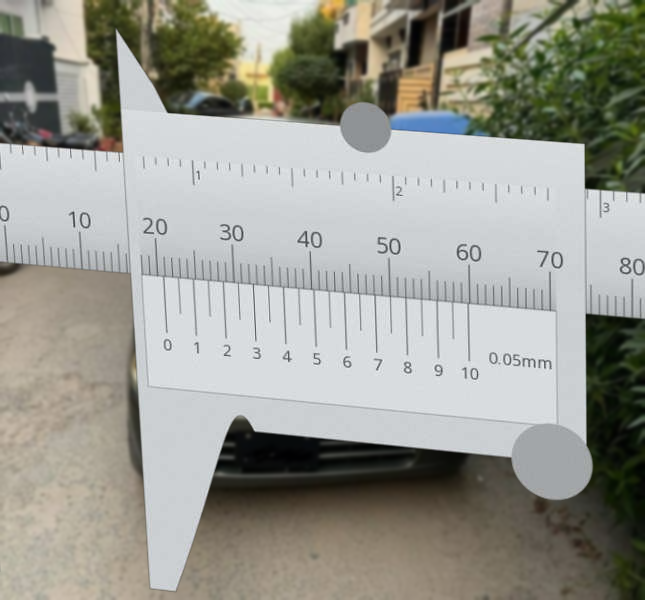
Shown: 20.8 mm
